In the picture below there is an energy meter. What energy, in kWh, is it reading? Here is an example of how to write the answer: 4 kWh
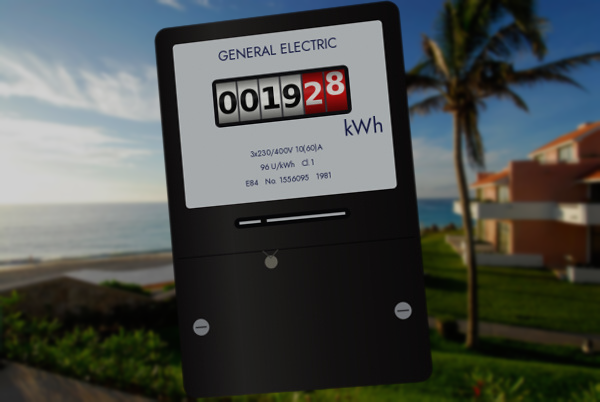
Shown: 19.28 kWh
